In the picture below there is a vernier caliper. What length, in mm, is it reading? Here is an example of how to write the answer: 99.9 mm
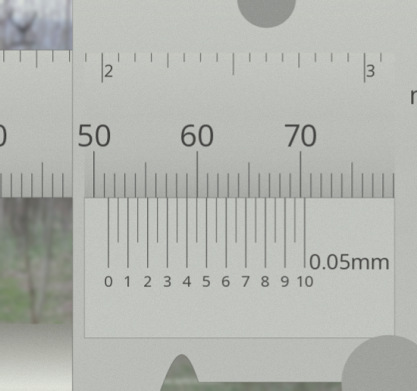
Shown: 51.4 mm
